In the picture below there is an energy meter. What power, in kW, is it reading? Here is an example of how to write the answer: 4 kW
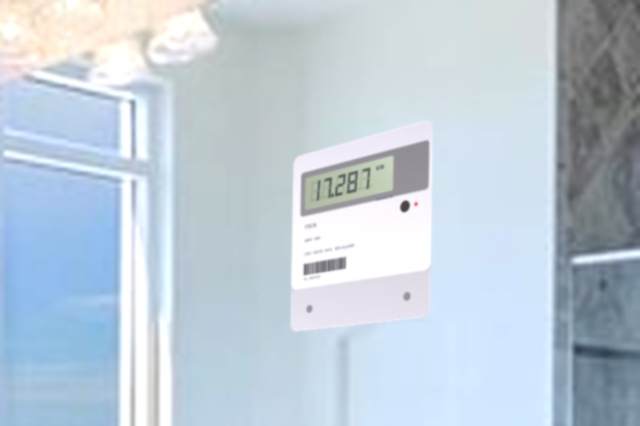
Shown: 17.287 kW
